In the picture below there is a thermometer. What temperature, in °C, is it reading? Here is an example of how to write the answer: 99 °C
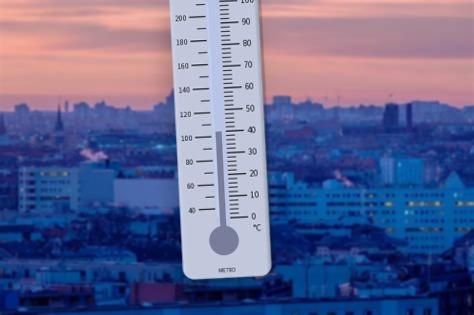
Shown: 40 °C
